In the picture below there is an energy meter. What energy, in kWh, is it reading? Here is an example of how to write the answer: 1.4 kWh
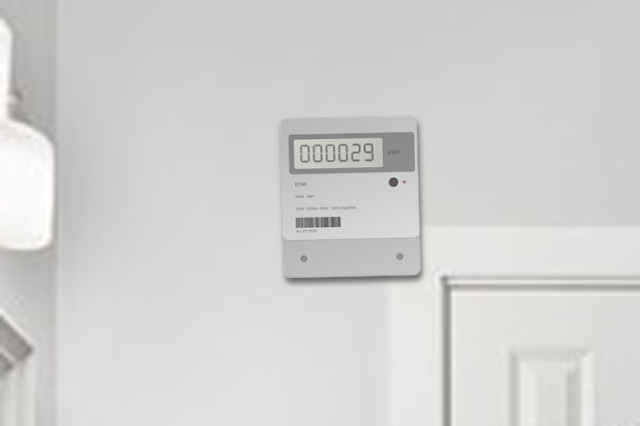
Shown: 29 kWh
